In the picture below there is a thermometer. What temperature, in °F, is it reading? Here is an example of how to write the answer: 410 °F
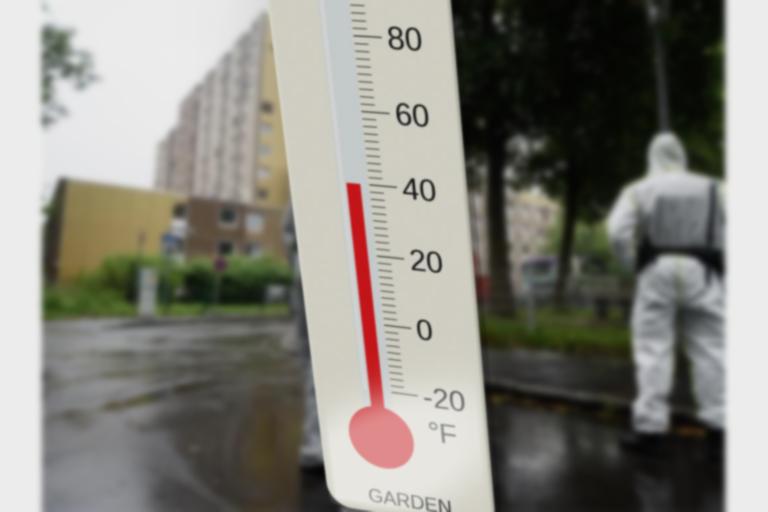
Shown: 40 °F
